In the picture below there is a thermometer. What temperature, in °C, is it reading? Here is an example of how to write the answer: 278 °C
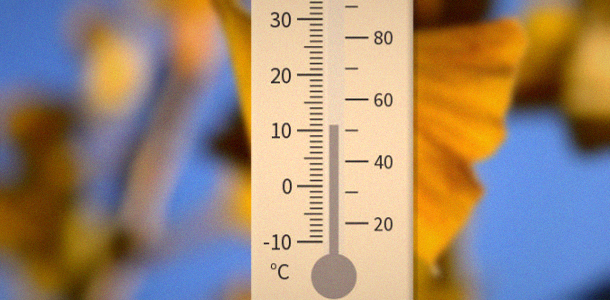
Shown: 11 °C
